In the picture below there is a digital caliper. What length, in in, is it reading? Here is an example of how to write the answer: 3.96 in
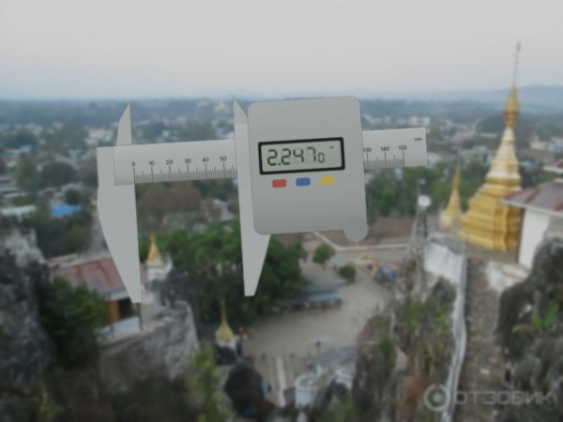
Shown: 2.2470 in
